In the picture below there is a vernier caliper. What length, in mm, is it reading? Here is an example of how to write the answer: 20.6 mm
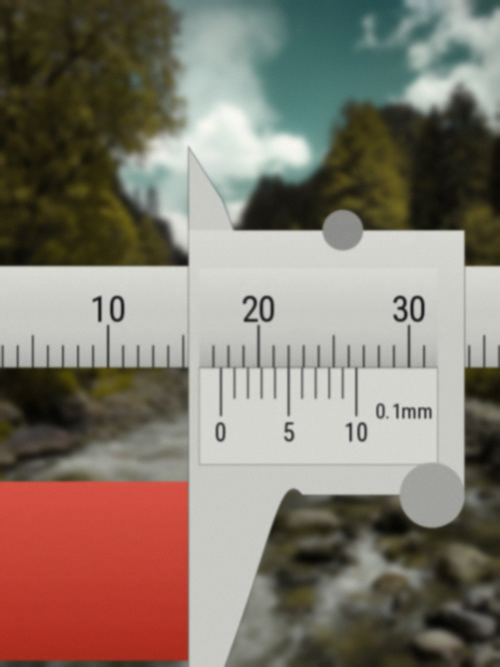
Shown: 17.5 mm
